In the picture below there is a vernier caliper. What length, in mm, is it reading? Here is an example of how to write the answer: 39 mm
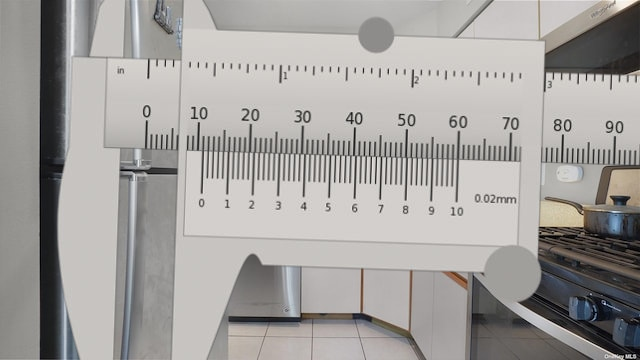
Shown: 11.0 mm
